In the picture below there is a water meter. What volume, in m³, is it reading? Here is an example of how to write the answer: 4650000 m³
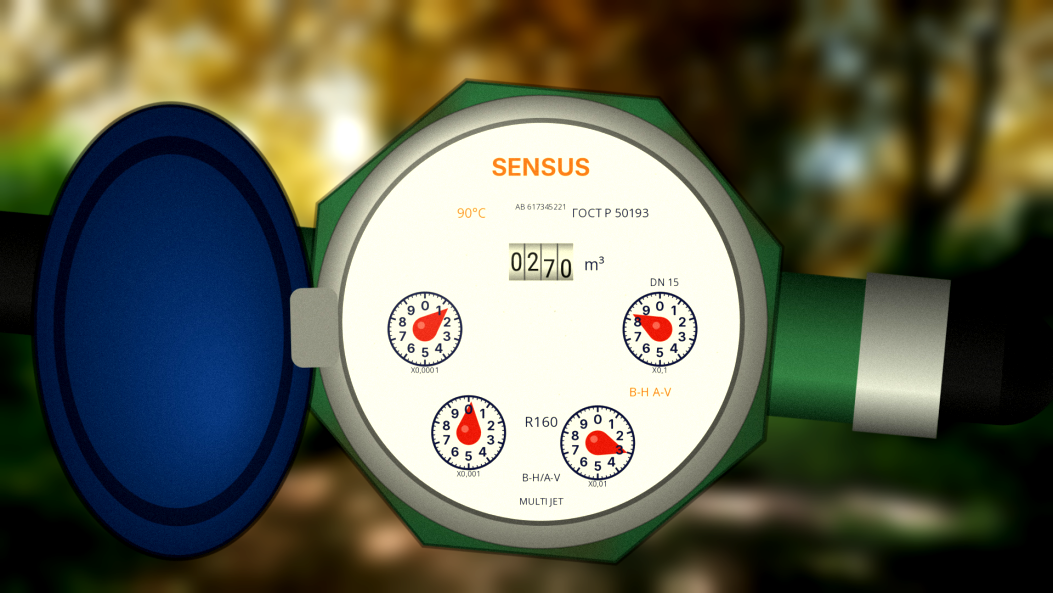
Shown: 269.8301 m³
